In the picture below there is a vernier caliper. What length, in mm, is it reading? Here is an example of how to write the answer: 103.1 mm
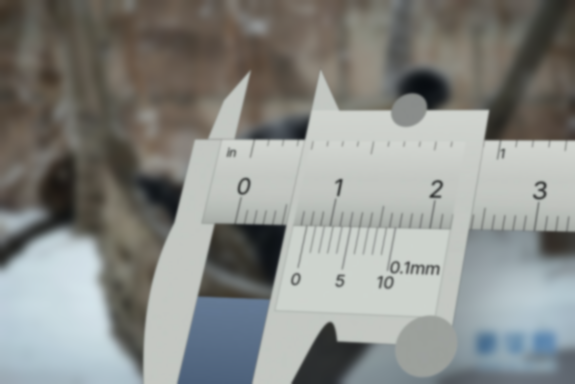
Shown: 7.6 mm
